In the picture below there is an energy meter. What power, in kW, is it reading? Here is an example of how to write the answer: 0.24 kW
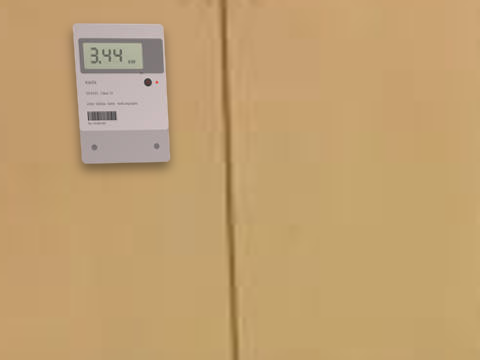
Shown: 3.44 kW
